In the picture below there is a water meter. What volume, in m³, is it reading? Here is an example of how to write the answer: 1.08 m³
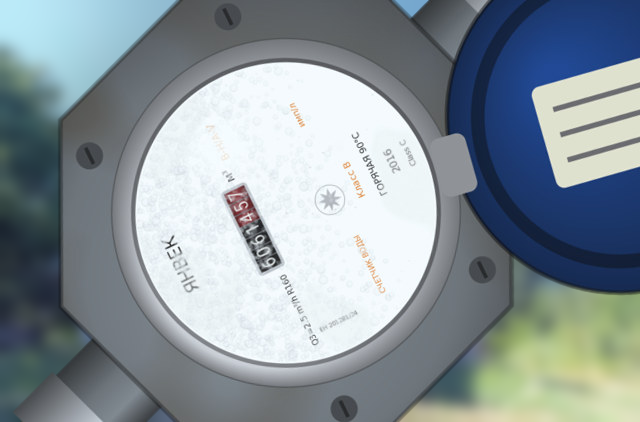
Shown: 6061.457 m³
